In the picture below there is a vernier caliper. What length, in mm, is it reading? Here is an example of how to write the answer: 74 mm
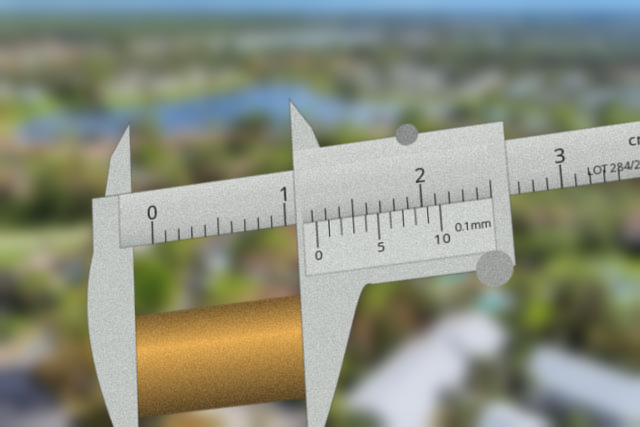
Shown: 12.3 mm
